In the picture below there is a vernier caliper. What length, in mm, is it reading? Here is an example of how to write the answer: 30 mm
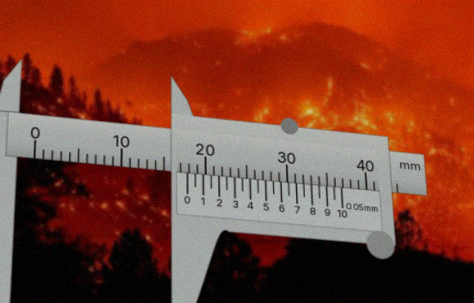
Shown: 17.8 mm
